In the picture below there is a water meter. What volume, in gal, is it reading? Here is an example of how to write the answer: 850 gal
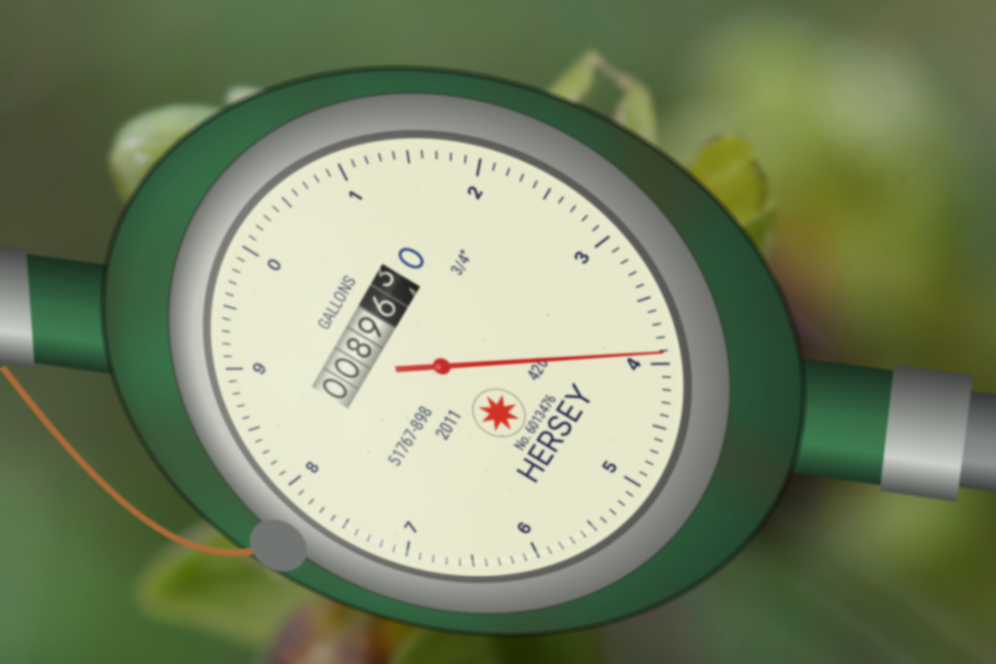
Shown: 89633.9 gal
